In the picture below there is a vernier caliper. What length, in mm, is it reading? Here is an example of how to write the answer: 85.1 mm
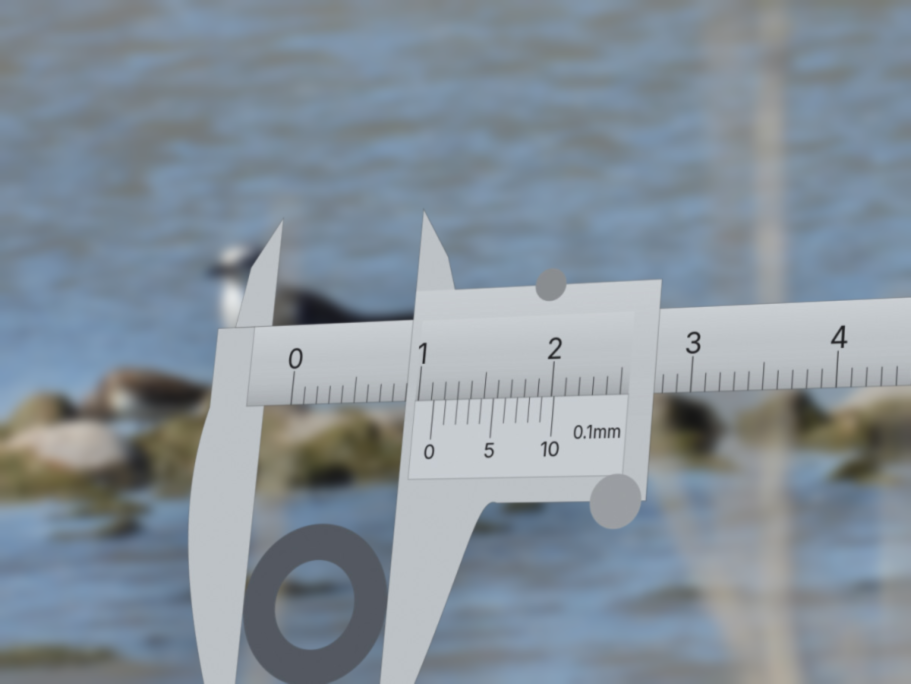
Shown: 11.2 mm
